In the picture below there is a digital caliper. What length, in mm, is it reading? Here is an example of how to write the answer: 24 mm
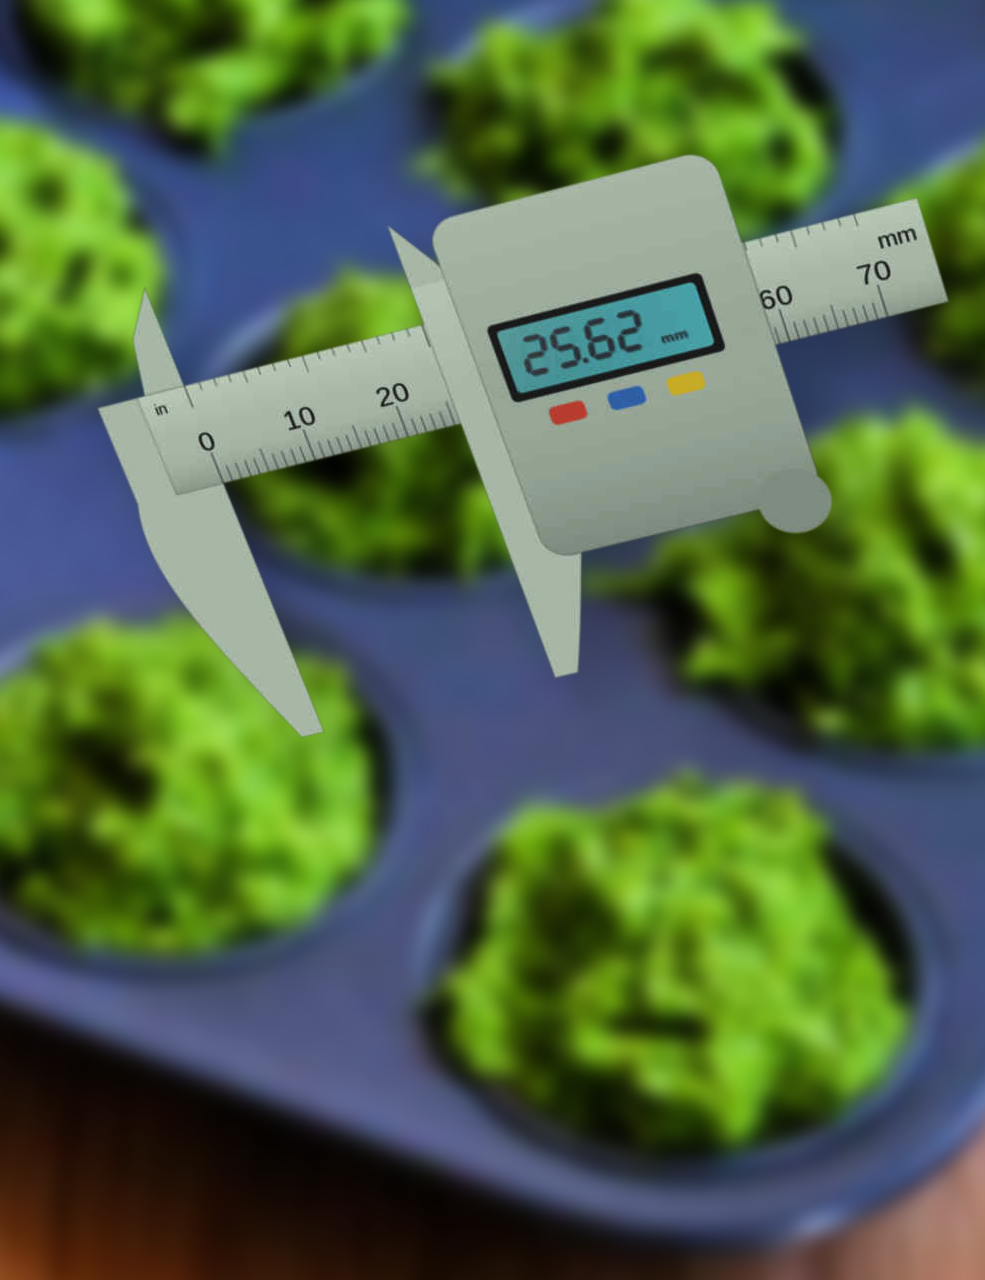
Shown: 25.62 mm
